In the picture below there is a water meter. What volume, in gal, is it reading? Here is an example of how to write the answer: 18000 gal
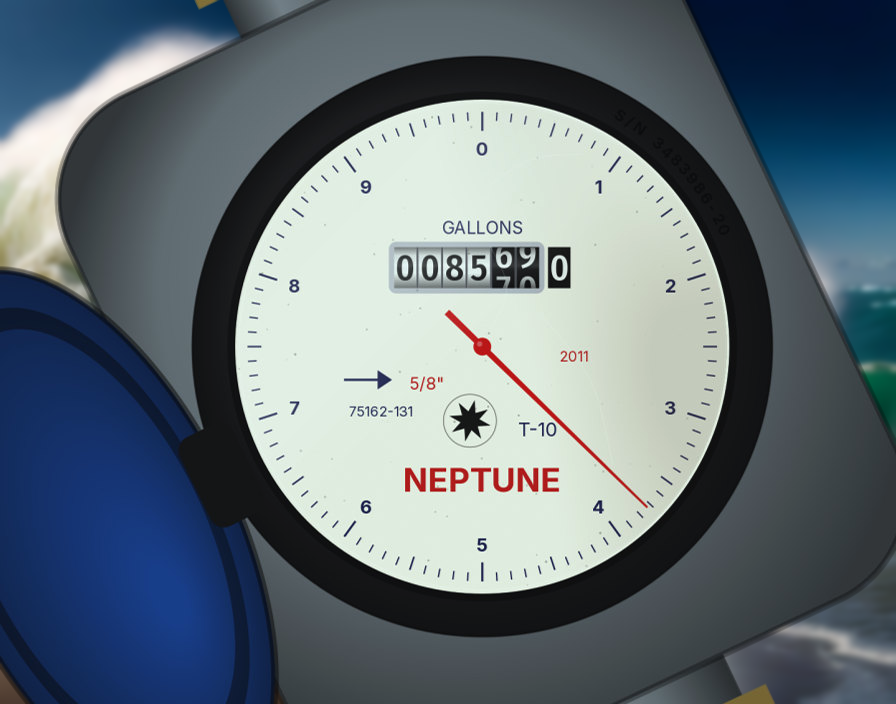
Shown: 85693.7 gal
